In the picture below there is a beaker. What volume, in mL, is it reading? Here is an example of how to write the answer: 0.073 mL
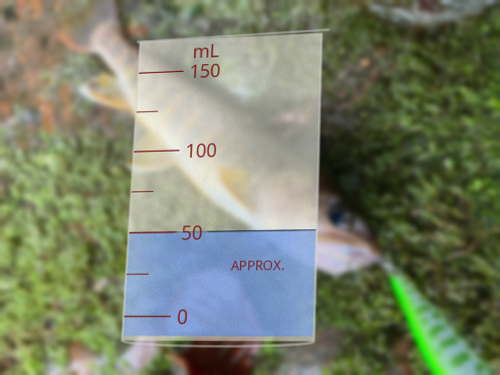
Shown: 50 mL
